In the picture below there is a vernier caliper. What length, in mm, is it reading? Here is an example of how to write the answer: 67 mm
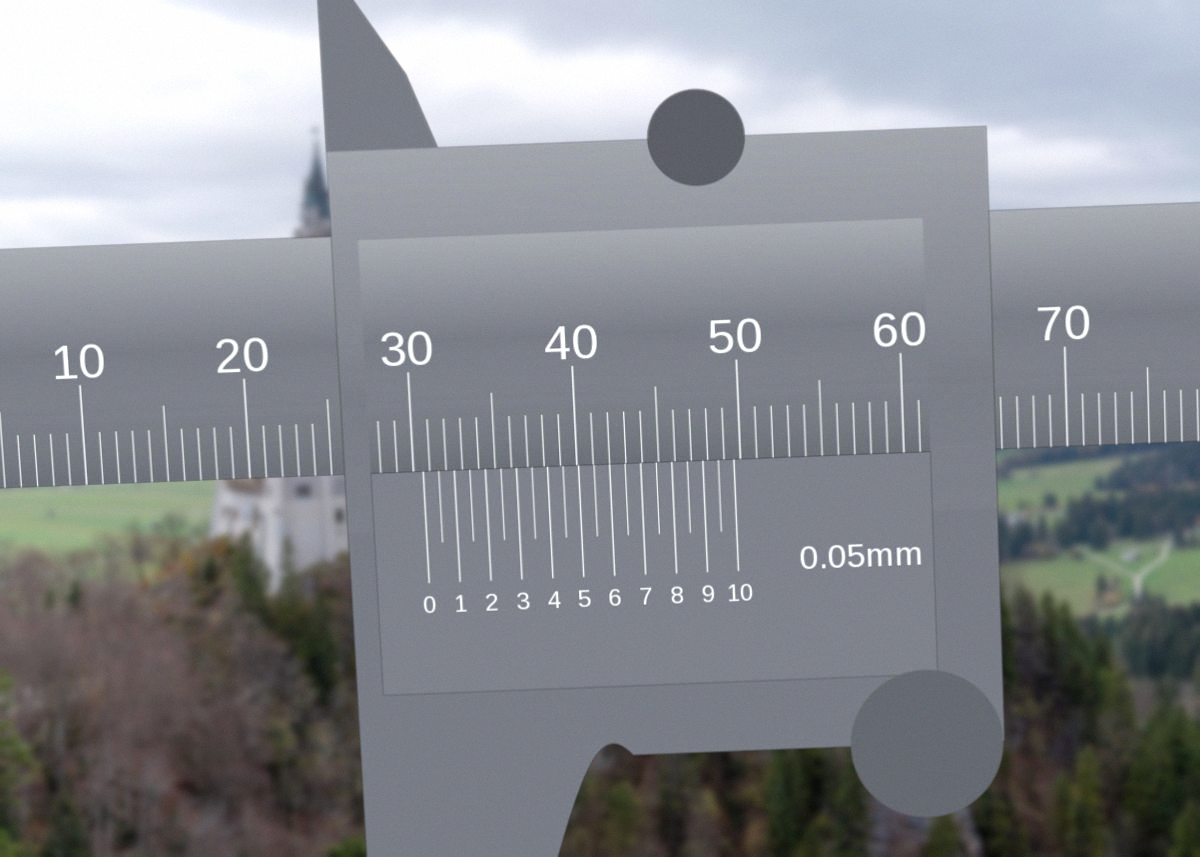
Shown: 30.6 mm
